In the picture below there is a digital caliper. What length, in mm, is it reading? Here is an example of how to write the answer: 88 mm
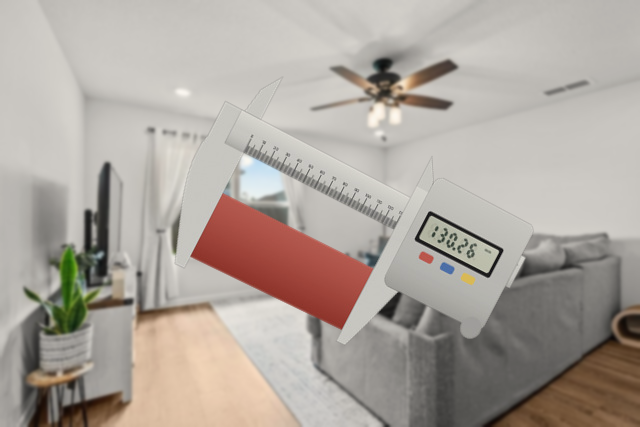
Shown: 130.26 mm
